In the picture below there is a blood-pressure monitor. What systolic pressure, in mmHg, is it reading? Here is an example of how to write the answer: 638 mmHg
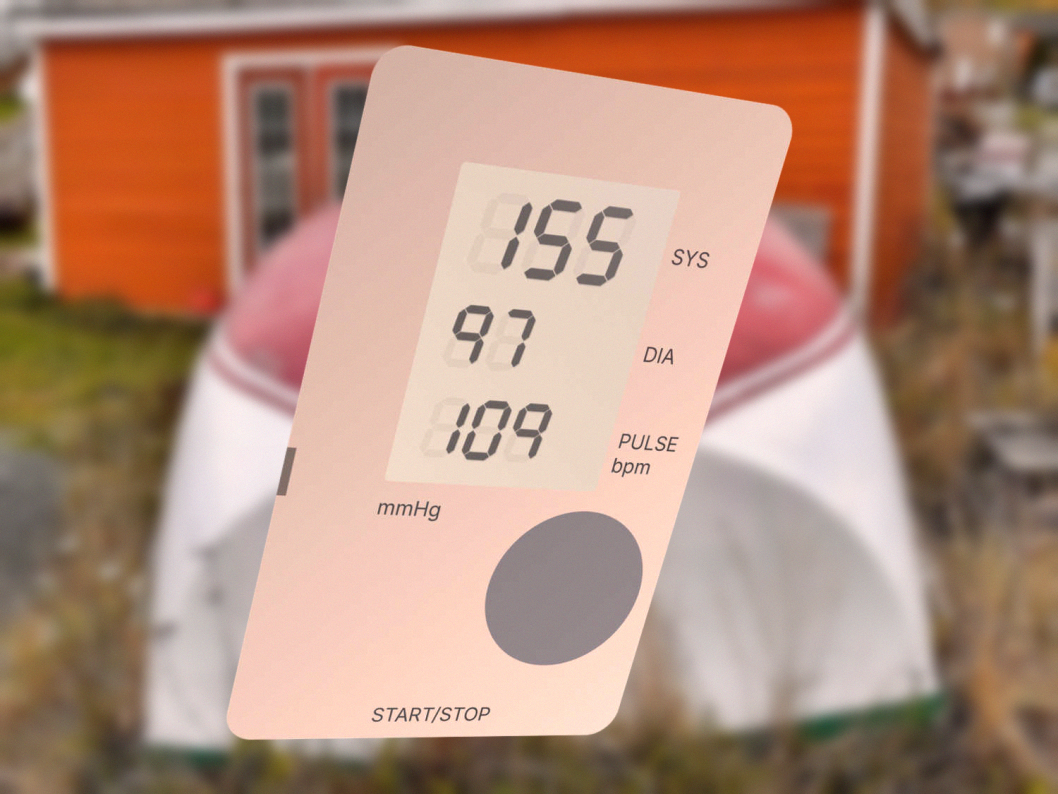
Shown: 155 mmHg
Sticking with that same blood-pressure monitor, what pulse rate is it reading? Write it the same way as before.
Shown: 109 bpm
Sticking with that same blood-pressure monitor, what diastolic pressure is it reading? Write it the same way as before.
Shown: 97 mmHg
